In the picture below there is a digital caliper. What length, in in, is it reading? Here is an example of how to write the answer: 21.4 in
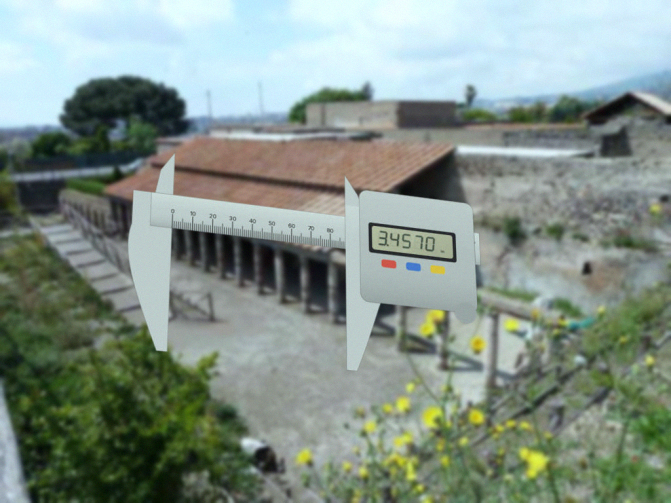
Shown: 3.4570 in
